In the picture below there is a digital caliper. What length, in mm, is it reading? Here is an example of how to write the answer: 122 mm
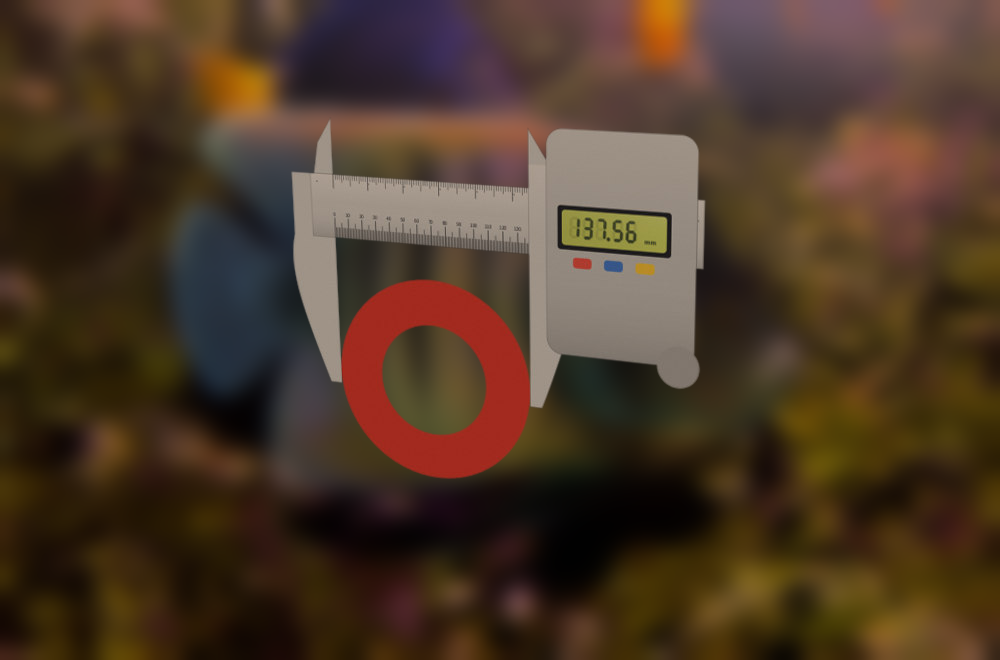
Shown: 137.56 mm
